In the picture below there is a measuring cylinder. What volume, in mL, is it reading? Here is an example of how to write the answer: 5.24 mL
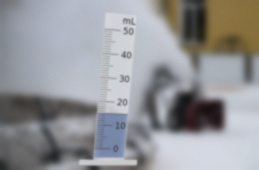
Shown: 15 mL
